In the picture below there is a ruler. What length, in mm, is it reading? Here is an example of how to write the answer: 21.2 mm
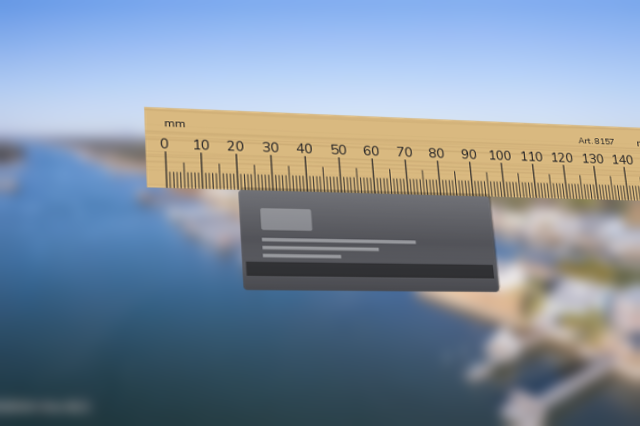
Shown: 75 mm
